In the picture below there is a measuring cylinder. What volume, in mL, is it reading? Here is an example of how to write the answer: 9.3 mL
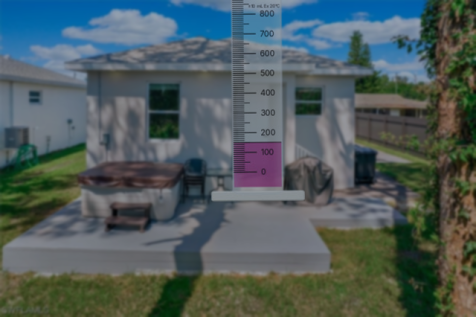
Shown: 150 mL
